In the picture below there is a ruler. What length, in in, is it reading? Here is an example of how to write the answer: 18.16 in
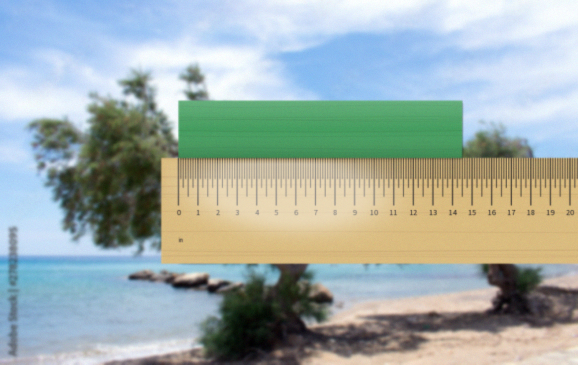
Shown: 14.5 in
